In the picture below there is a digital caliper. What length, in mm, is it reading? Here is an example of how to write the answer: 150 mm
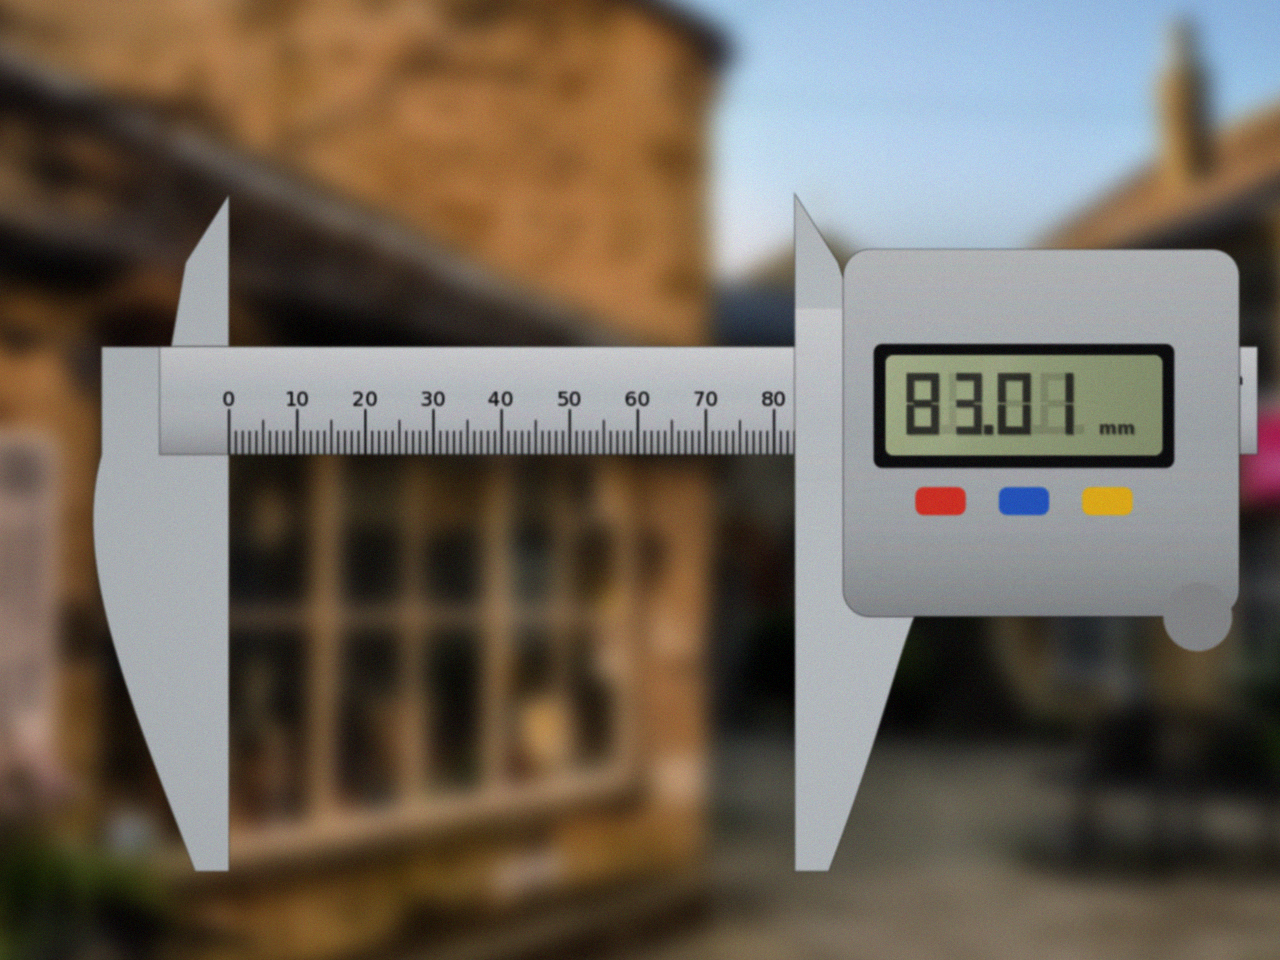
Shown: 83.01 mm
